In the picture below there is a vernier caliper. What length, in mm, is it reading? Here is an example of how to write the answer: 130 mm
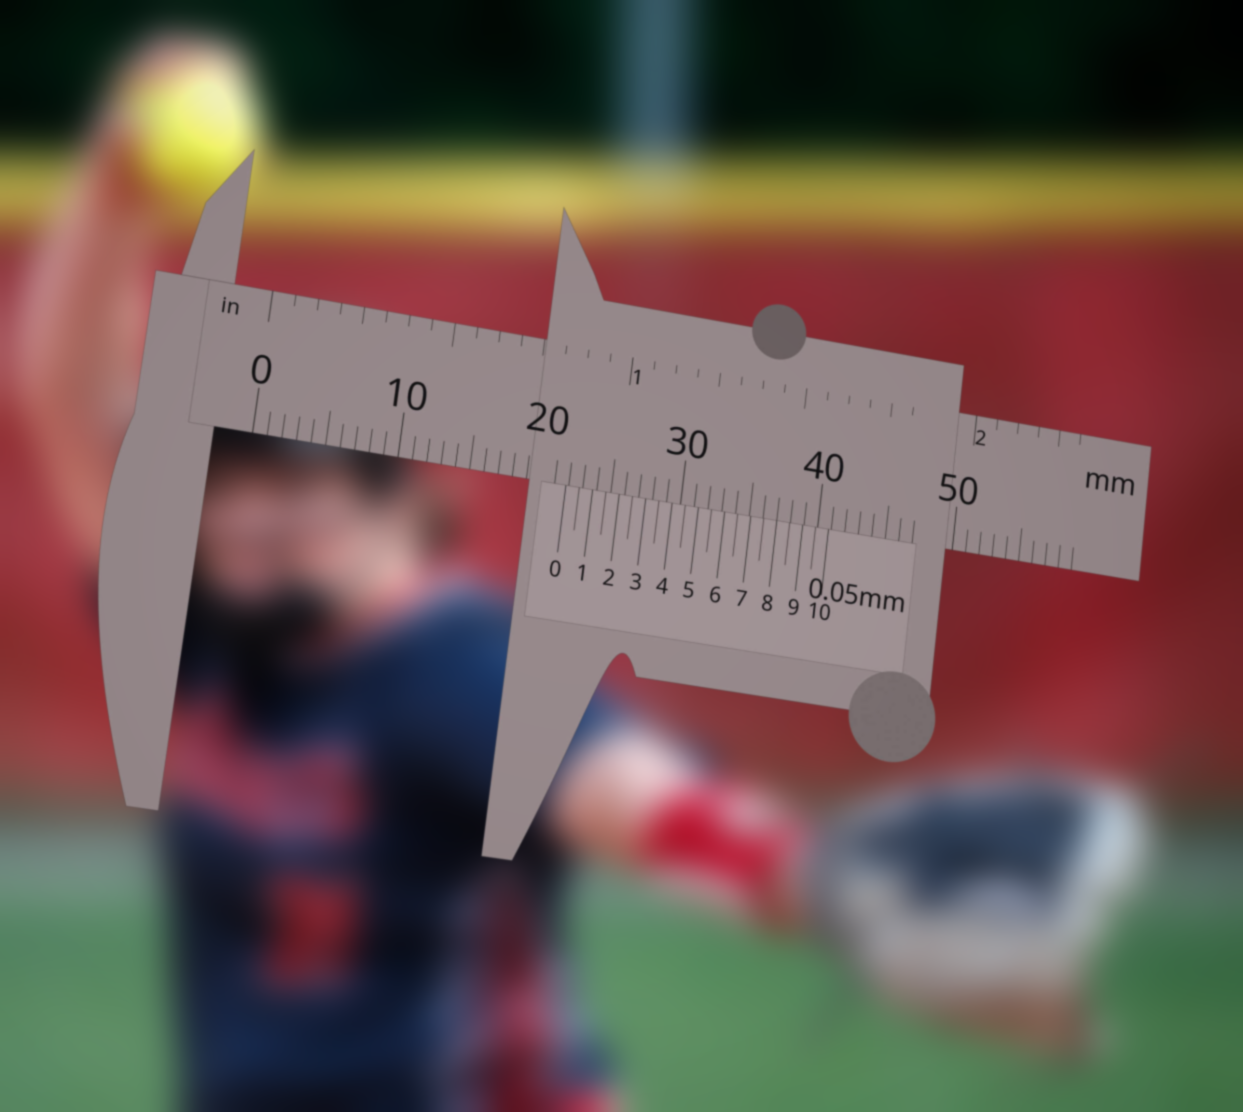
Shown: 21.8 mm
